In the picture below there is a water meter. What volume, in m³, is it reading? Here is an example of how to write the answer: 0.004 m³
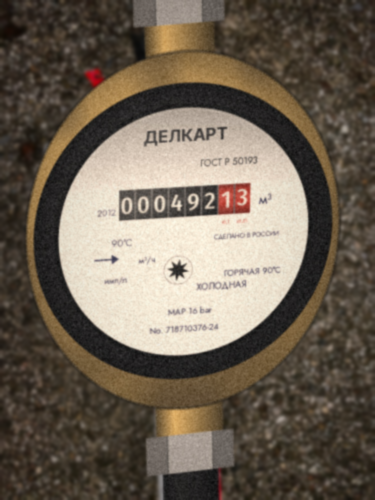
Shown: 492.13 m³
